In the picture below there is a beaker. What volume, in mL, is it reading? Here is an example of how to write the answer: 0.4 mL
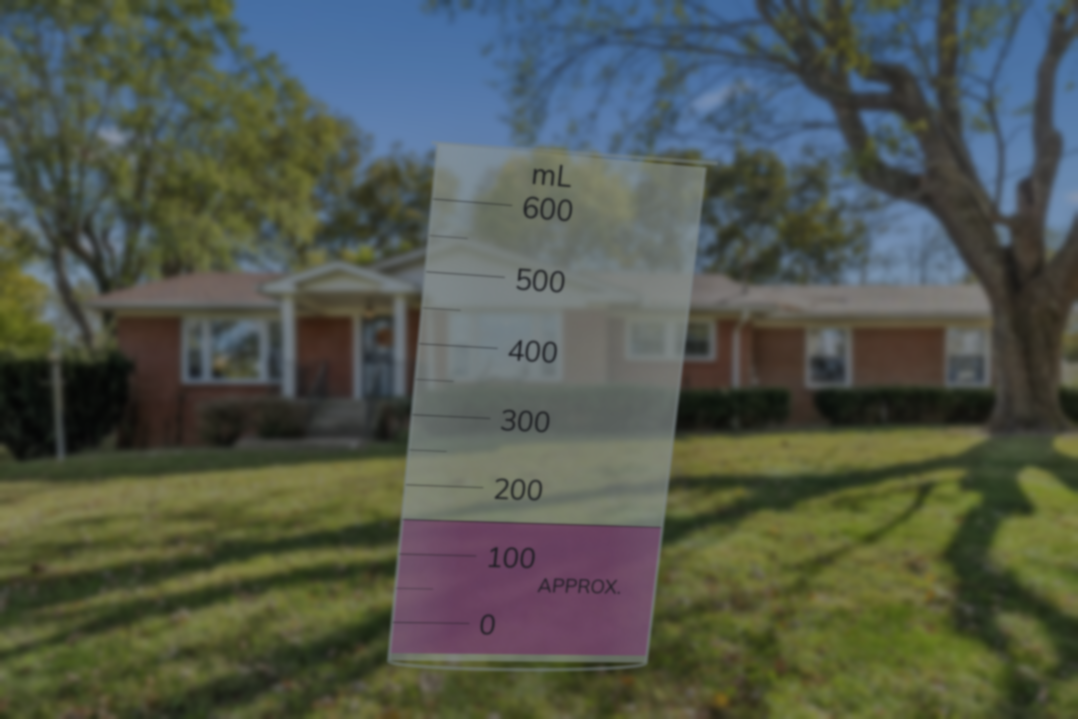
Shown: 150 mL
